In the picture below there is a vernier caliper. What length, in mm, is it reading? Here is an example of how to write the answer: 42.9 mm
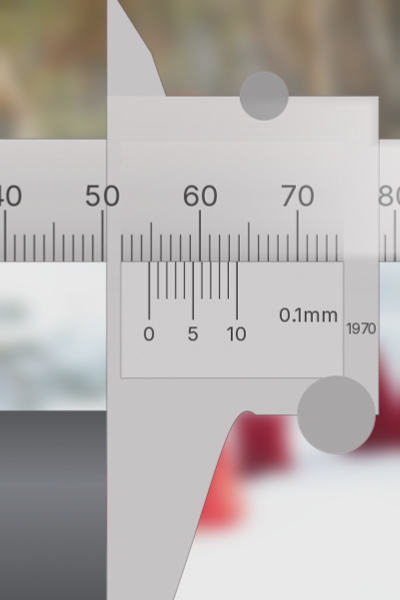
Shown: 54.8 mm
